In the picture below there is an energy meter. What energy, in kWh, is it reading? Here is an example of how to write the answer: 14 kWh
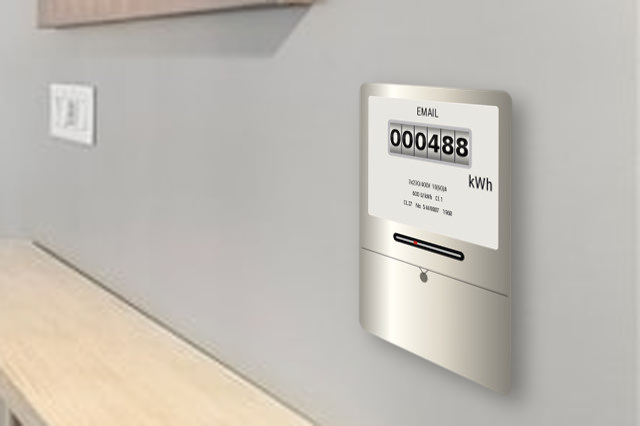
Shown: 488 kWh
